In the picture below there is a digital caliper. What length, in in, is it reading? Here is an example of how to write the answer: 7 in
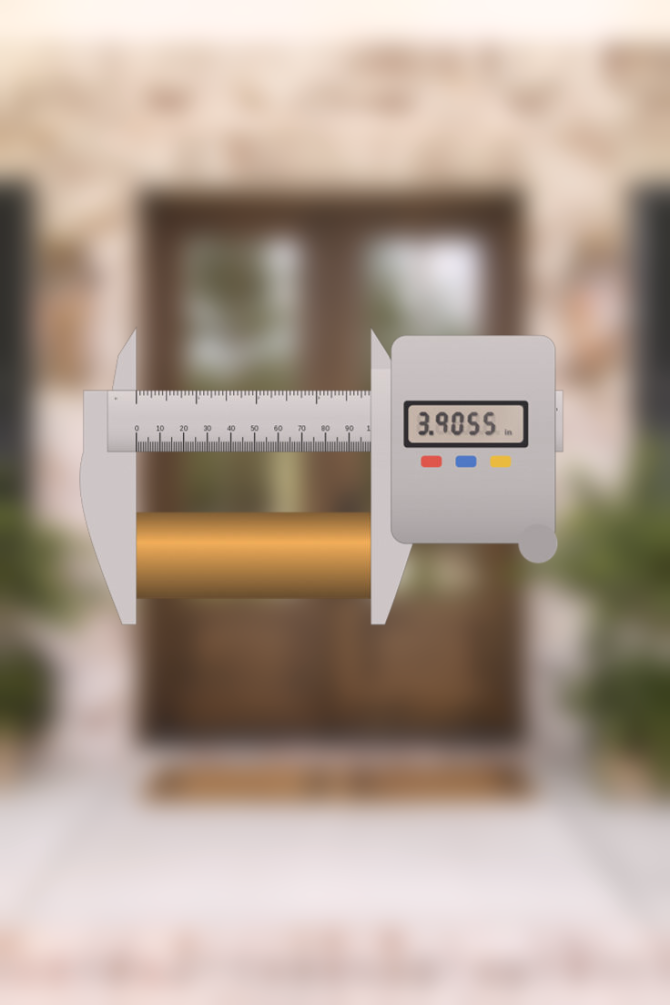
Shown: 3.9055 in
